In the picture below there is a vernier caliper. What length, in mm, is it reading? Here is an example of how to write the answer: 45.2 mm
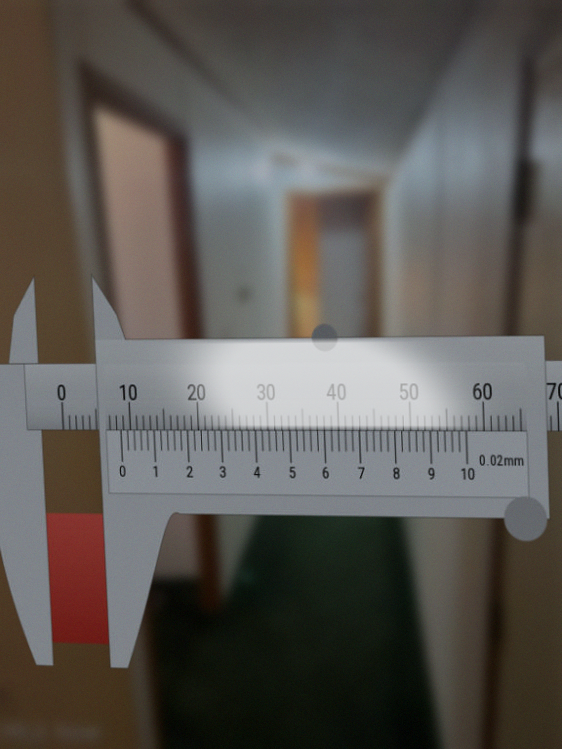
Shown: 8.6 mm
